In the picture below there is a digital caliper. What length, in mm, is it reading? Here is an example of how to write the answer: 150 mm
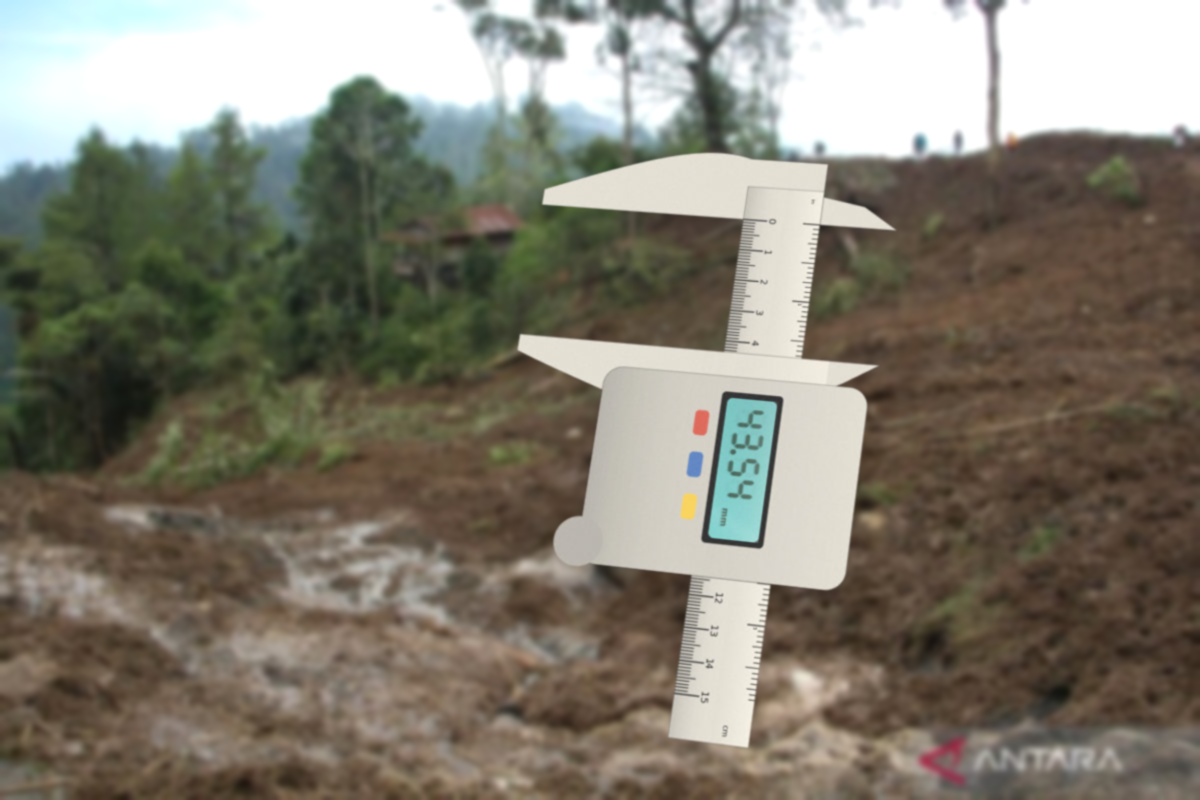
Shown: 43.54 mm
